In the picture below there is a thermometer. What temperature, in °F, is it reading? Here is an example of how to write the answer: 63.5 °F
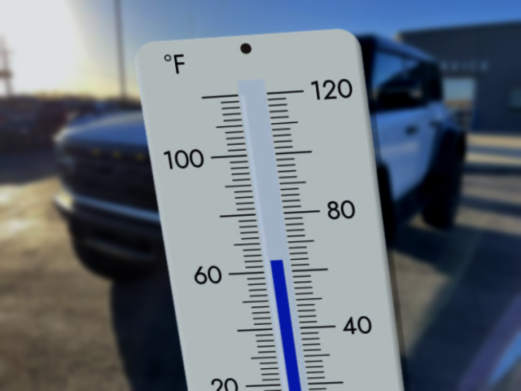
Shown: 64 °F
